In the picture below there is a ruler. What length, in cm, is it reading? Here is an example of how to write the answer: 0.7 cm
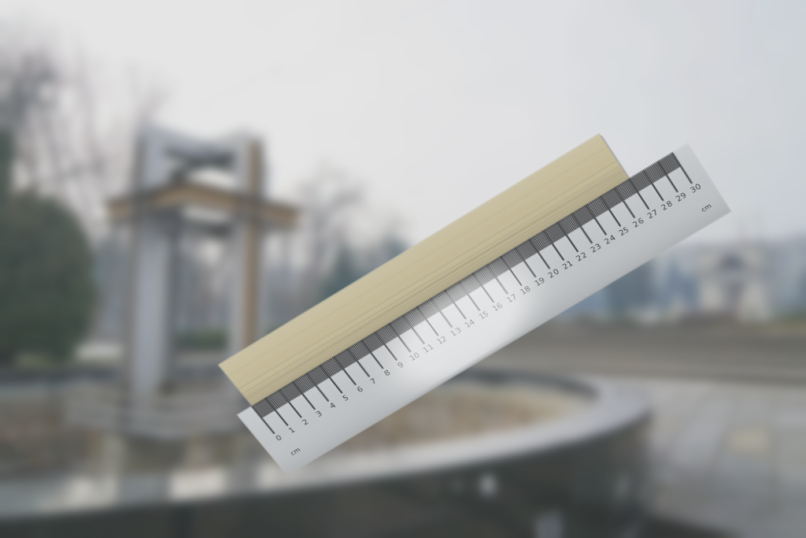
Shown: 27 cm
